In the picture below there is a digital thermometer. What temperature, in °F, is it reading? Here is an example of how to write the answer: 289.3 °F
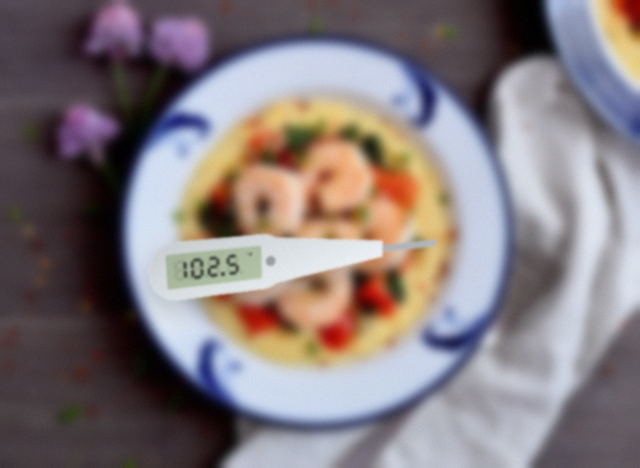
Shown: 102.5 °F
